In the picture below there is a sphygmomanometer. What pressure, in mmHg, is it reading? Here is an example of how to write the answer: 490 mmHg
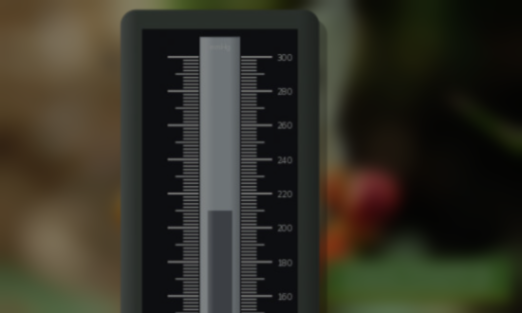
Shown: 210 mmHg
